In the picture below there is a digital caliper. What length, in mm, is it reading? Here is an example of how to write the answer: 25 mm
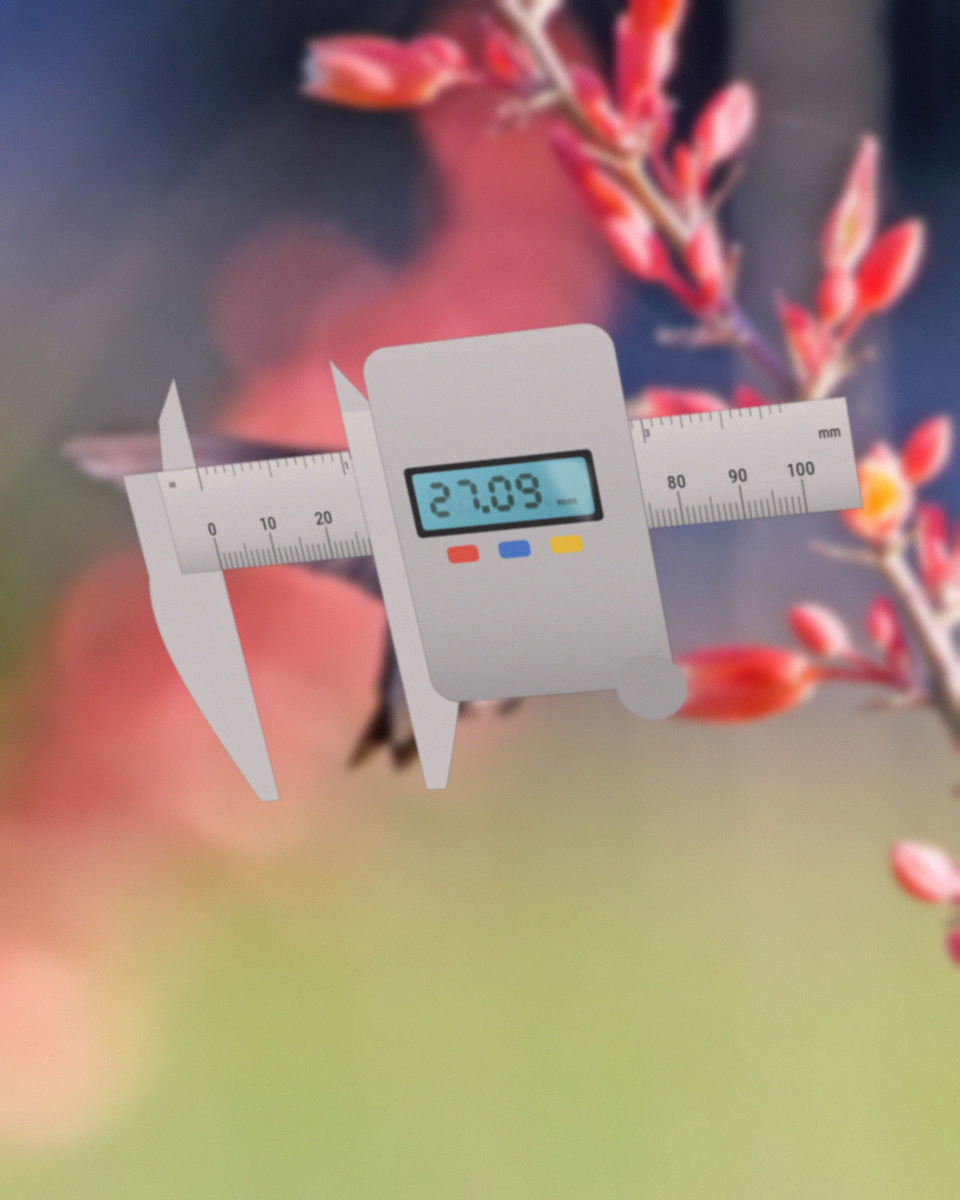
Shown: 27.09 mm
